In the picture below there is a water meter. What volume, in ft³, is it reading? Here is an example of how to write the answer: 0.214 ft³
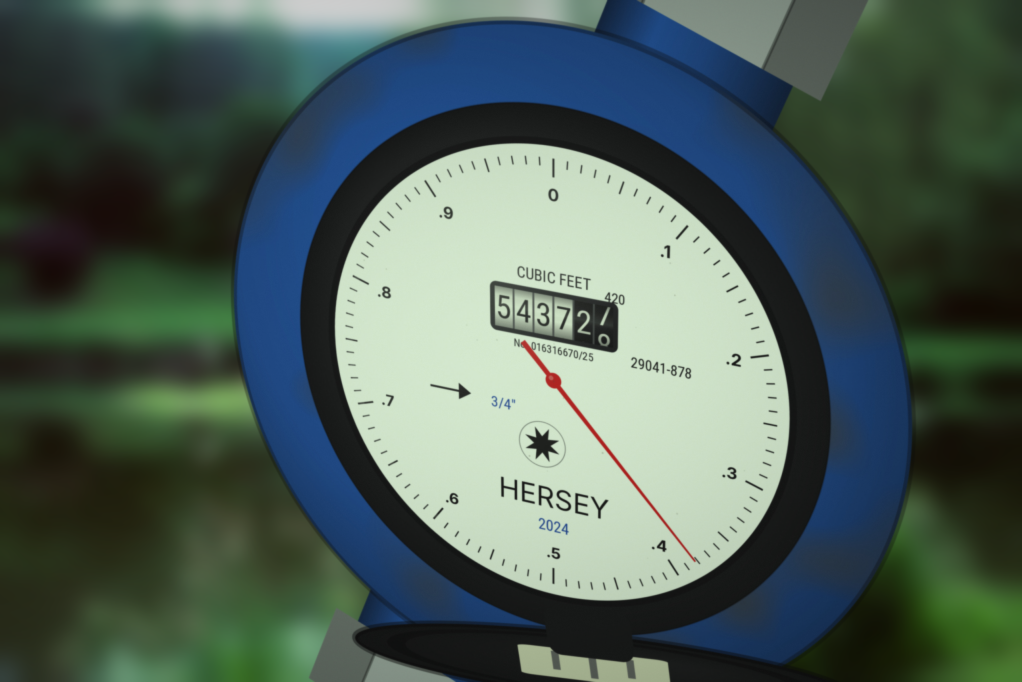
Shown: 543727.38 ft³
